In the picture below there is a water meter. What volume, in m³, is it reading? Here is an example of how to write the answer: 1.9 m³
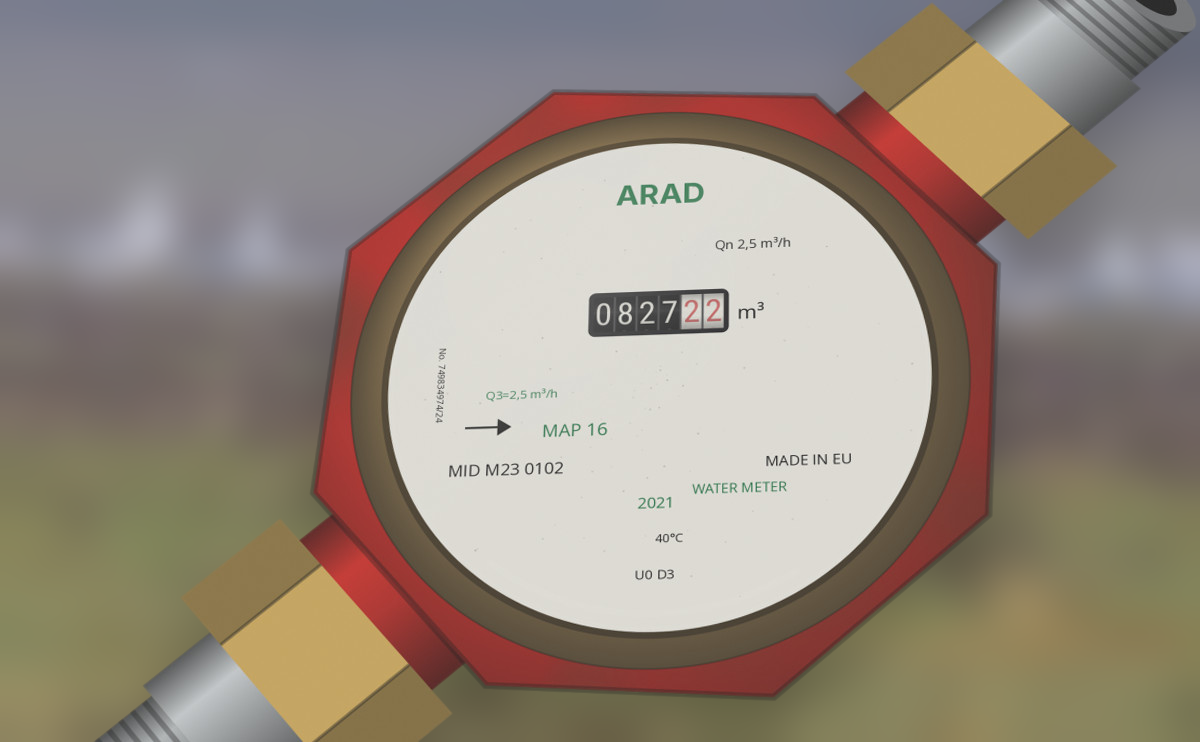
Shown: 827.22 m³
